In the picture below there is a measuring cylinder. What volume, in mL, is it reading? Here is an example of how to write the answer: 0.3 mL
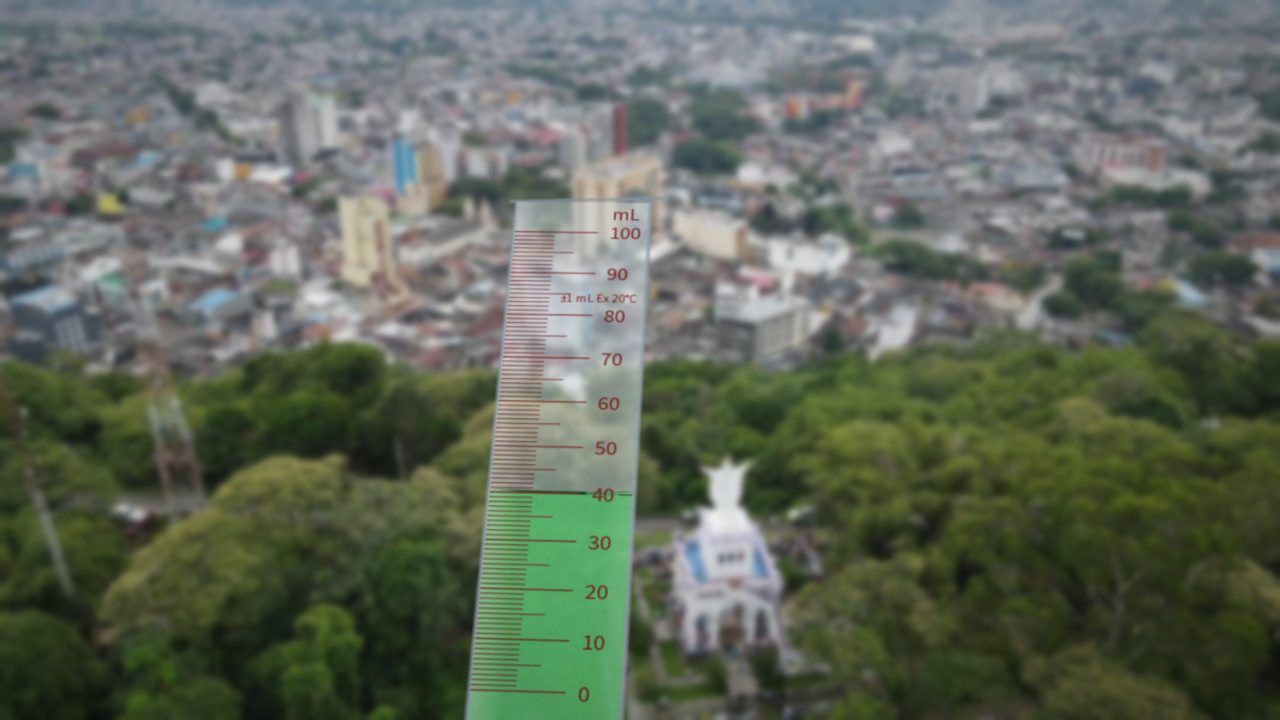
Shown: 40 mL
